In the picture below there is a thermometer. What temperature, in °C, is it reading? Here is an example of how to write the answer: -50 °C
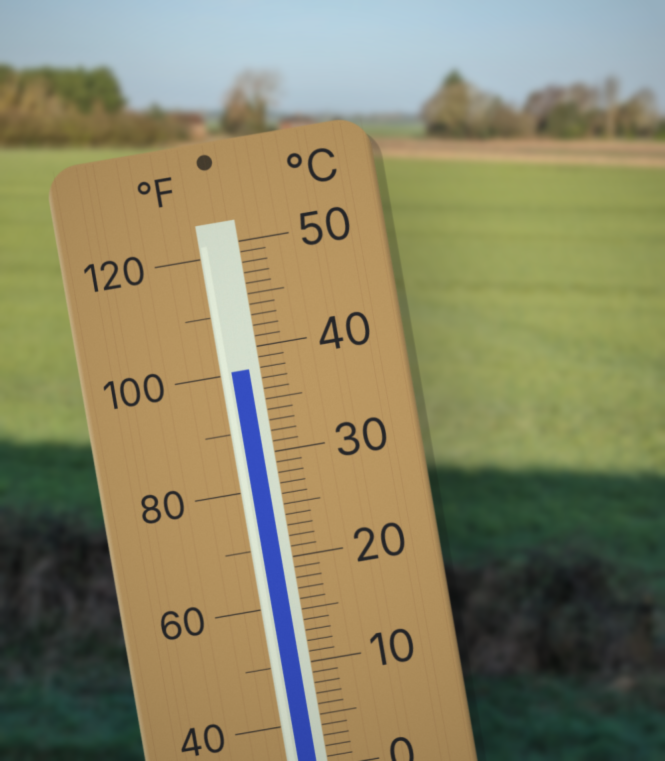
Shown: 38 °C
